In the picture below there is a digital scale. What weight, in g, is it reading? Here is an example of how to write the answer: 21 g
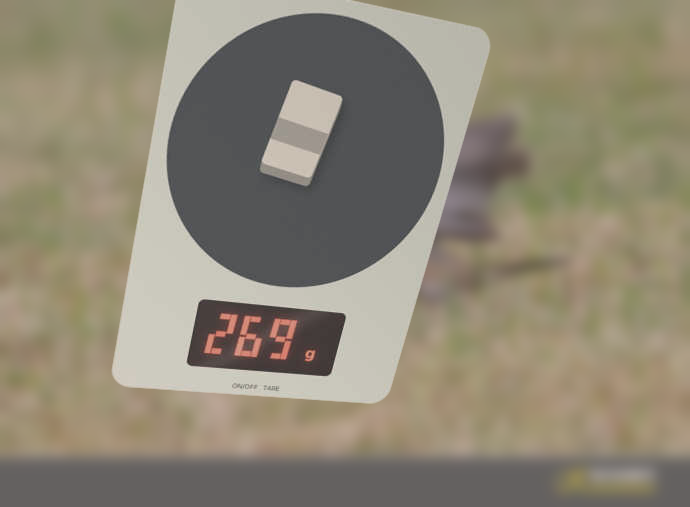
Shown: 269 g
